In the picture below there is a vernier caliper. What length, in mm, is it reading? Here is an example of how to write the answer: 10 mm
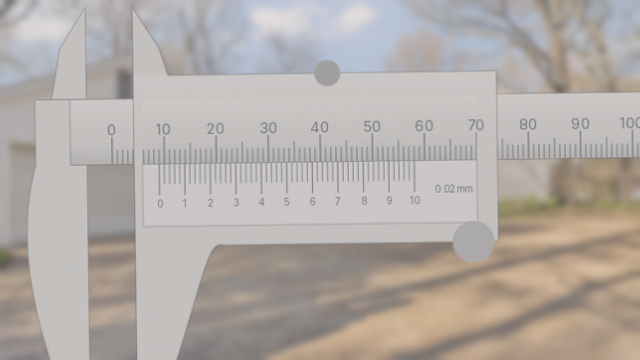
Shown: 9.0 mm
